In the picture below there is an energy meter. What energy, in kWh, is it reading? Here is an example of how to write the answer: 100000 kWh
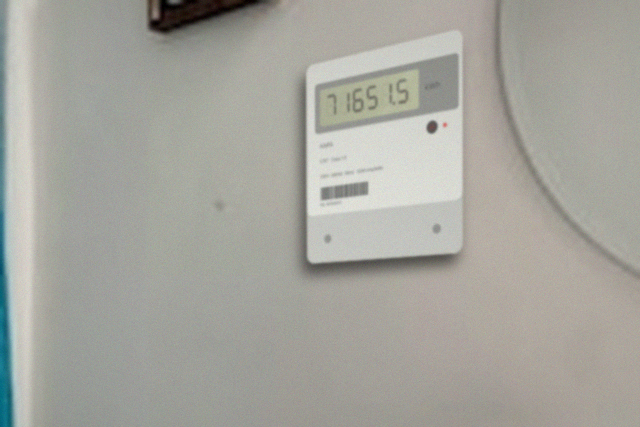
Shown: 71651.5 kWh
